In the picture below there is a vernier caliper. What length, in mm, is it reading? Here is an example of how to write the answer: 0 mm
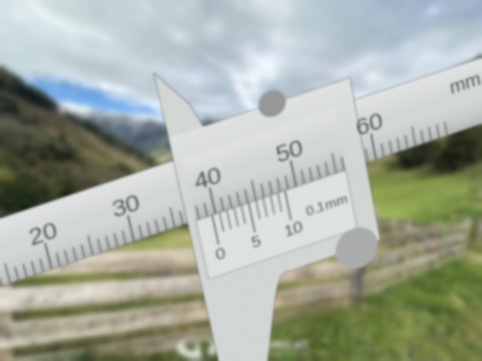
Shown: 39.6 mm
